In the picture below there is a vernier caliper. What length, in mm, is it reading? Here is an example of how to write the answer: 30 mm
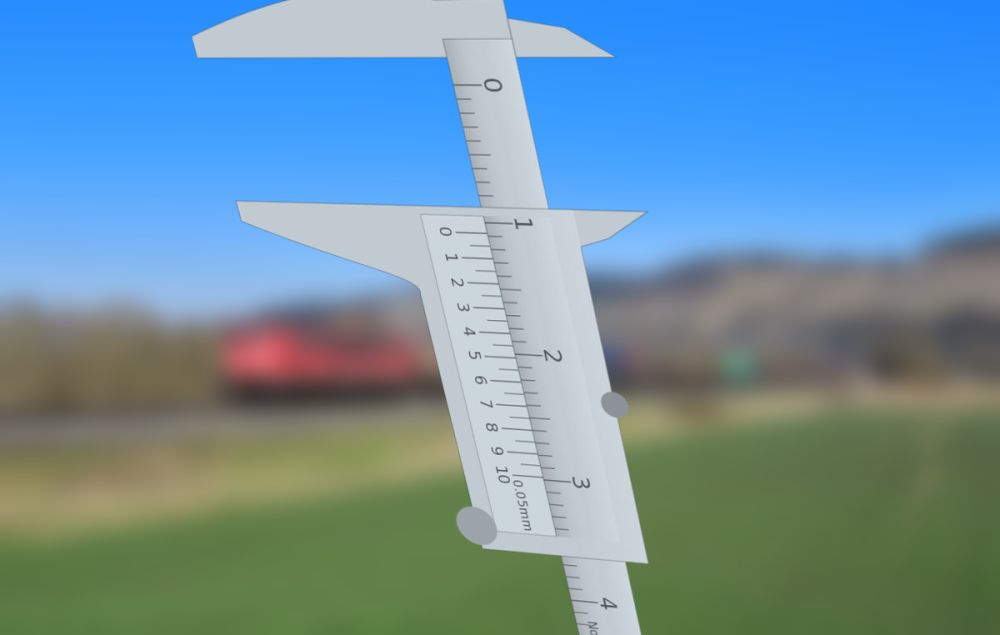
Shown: 10.8 mm
